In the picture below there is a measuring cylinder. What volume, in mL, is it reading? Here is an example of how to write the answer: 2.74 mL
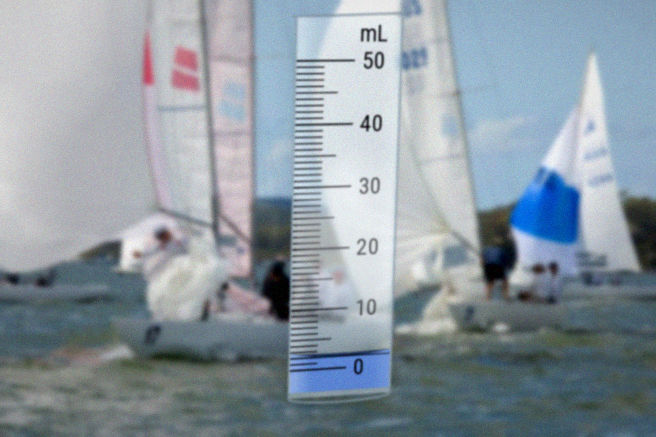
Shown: 2 mL
